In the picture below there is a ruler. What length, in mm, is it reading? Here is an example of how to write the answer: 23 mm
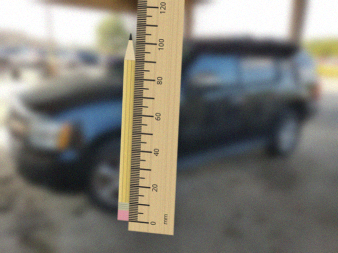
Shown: 105 mm
